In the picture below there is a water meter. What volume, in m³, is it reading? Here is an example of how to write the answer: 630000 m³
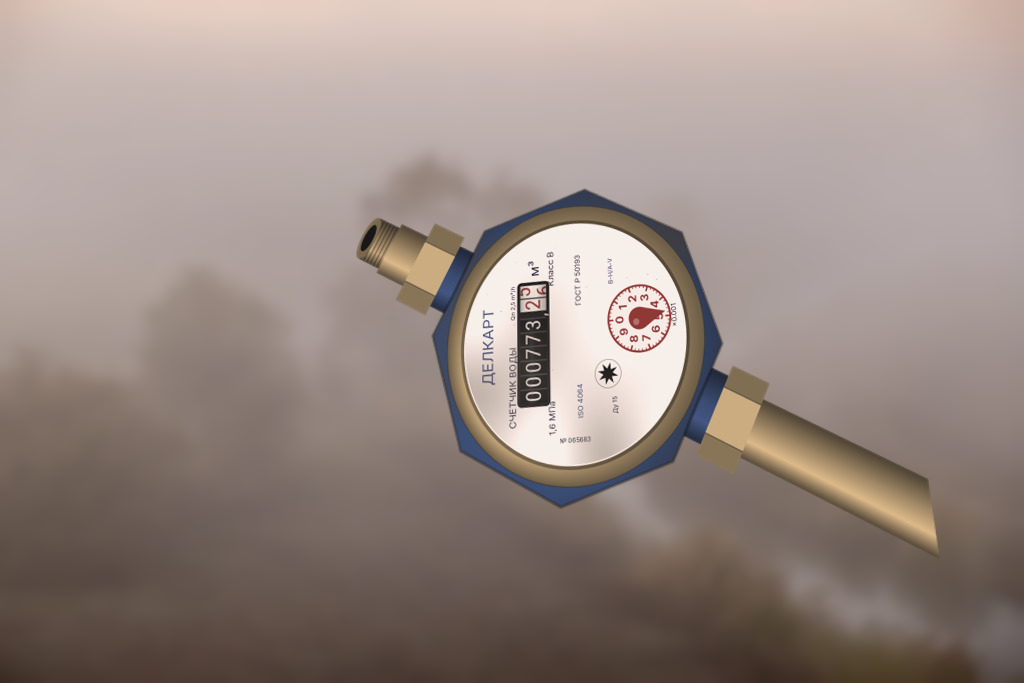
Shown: 773.254 m³
